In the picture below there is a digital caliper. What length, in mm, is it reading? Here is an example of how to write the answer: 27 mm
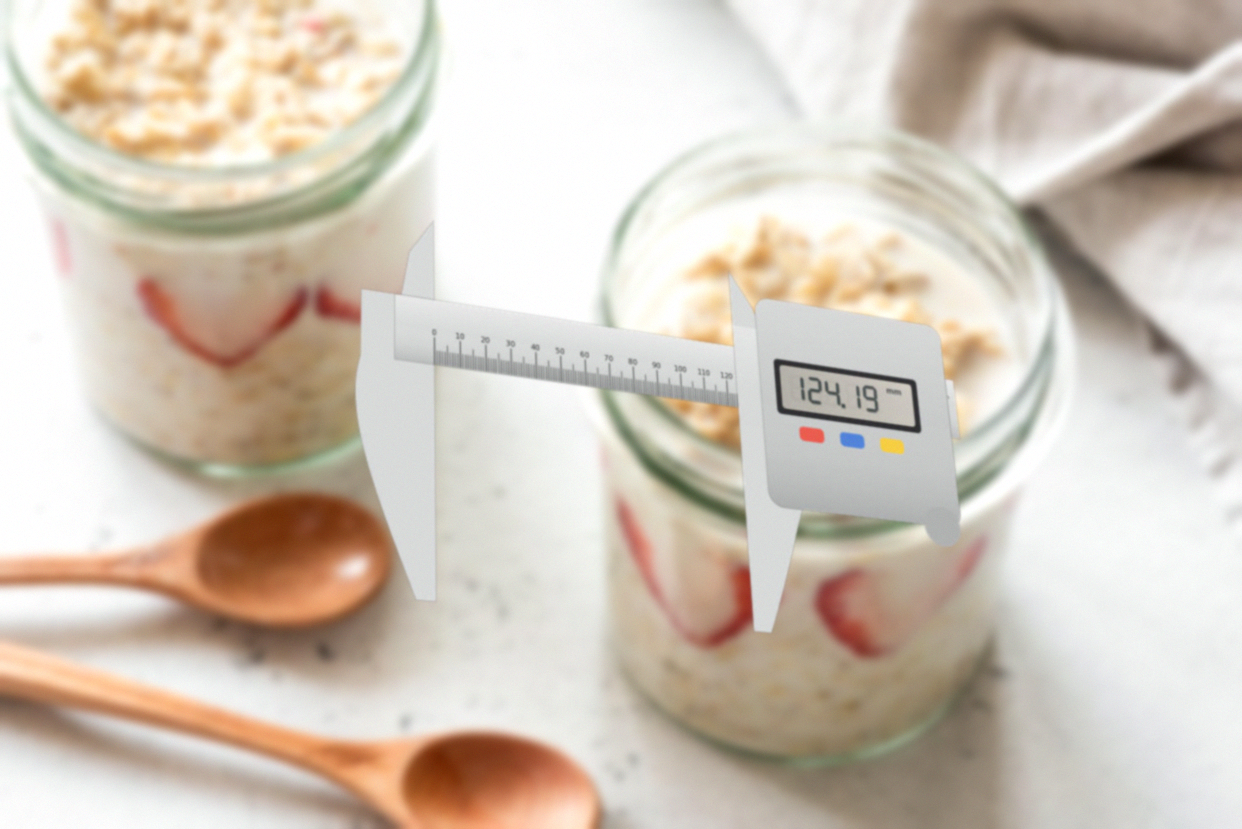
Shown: 124.19 mm
